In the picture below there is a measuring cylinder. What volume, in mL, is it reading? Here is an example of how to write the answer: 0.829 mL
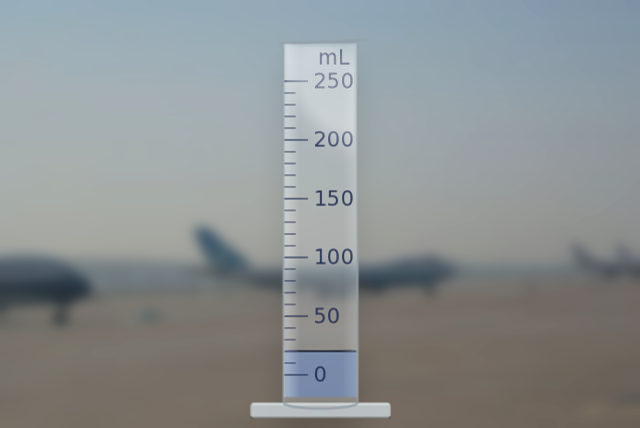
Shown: 20 mL
